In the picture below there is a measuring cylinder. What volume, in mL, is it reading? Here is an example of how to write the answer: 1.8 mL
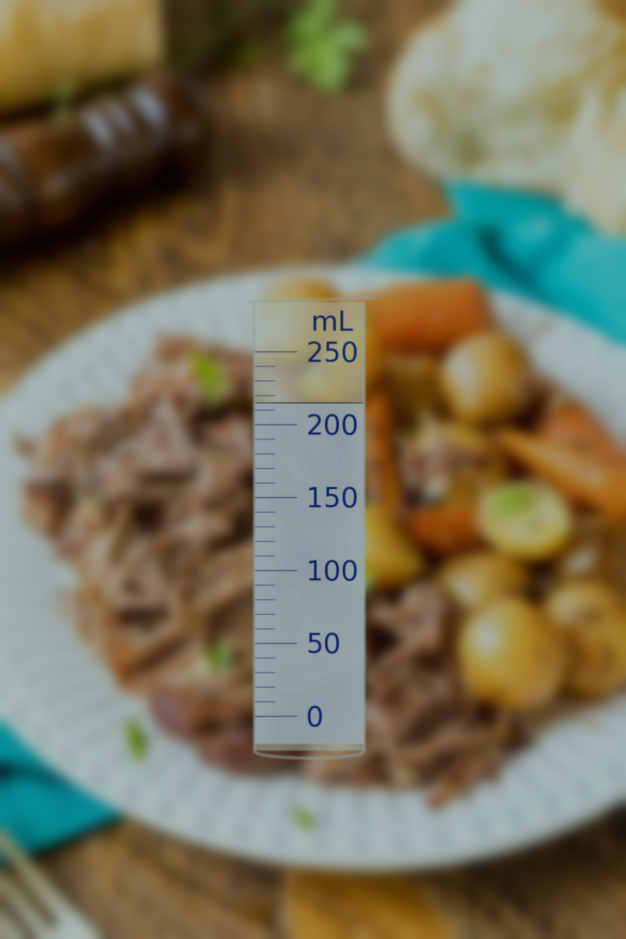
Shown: 215 mL
